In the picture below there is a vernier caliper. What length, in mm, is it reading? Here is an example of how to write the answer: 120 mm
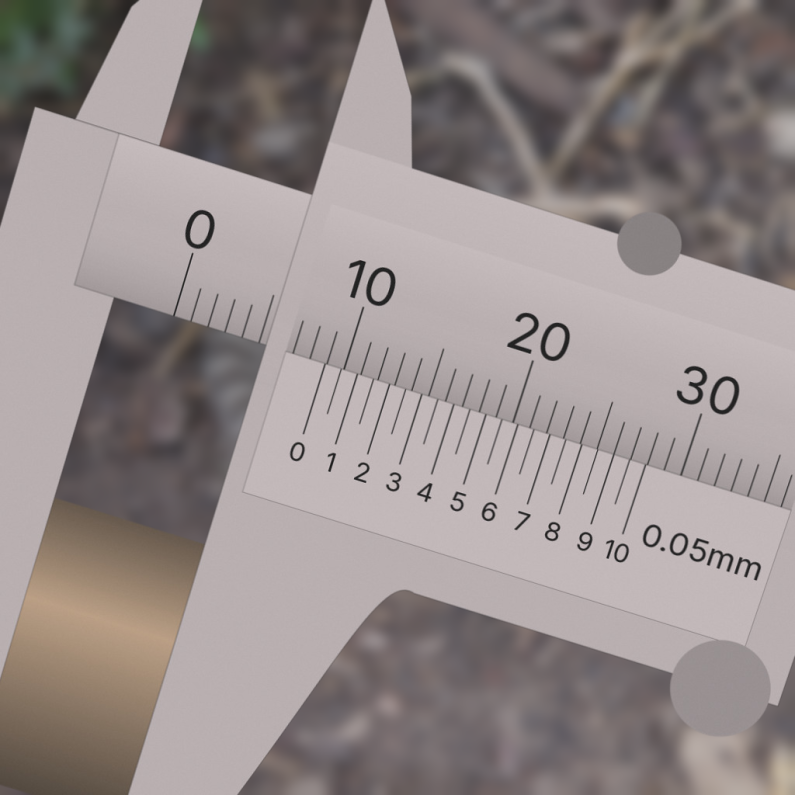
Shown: 8.9 mm
